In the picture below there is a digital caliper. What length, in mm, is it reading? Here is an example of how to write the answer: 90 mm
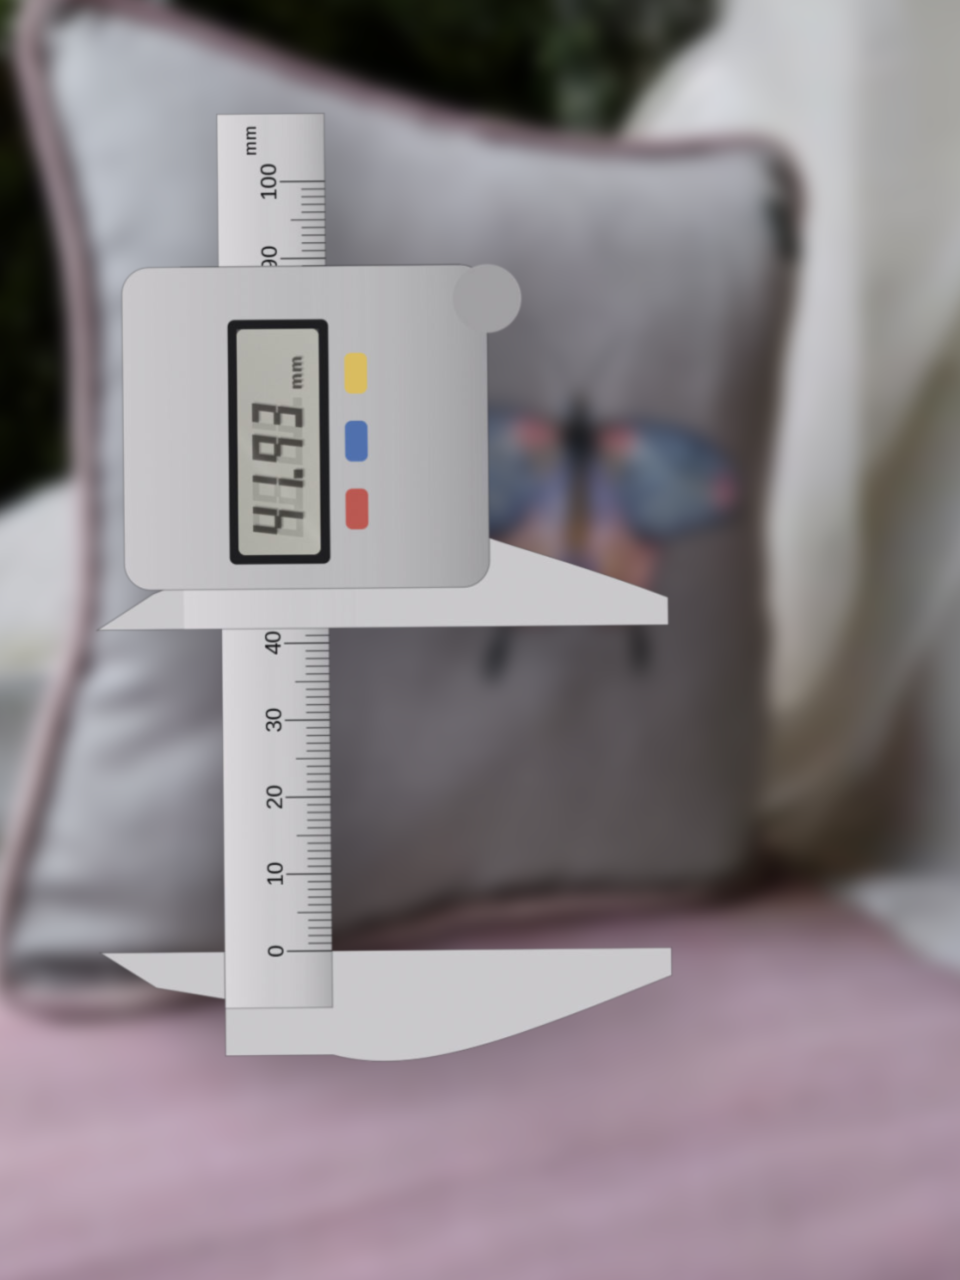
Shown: 41.93 mm
